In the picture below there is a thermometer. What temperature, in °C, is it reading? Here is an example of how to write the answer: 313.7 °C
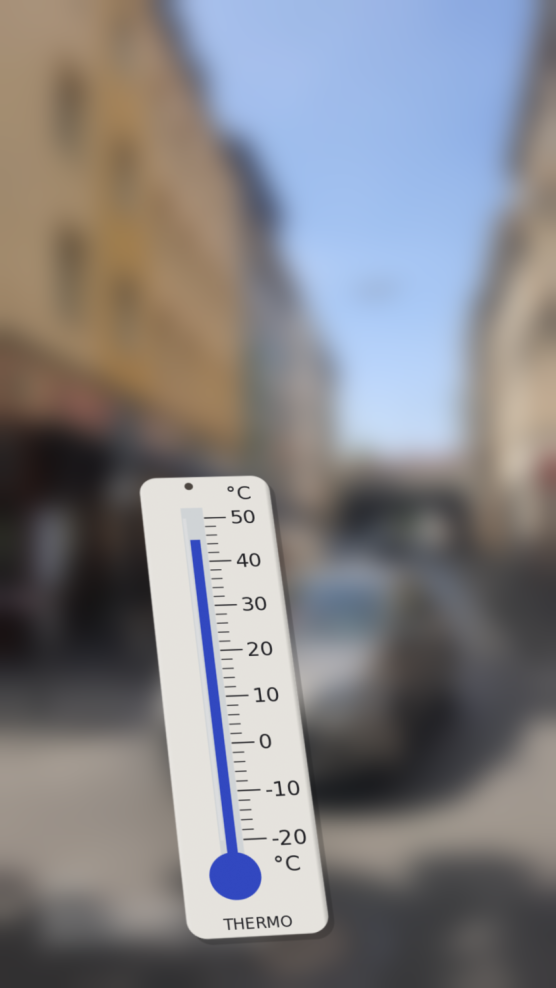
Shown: 45 °C
